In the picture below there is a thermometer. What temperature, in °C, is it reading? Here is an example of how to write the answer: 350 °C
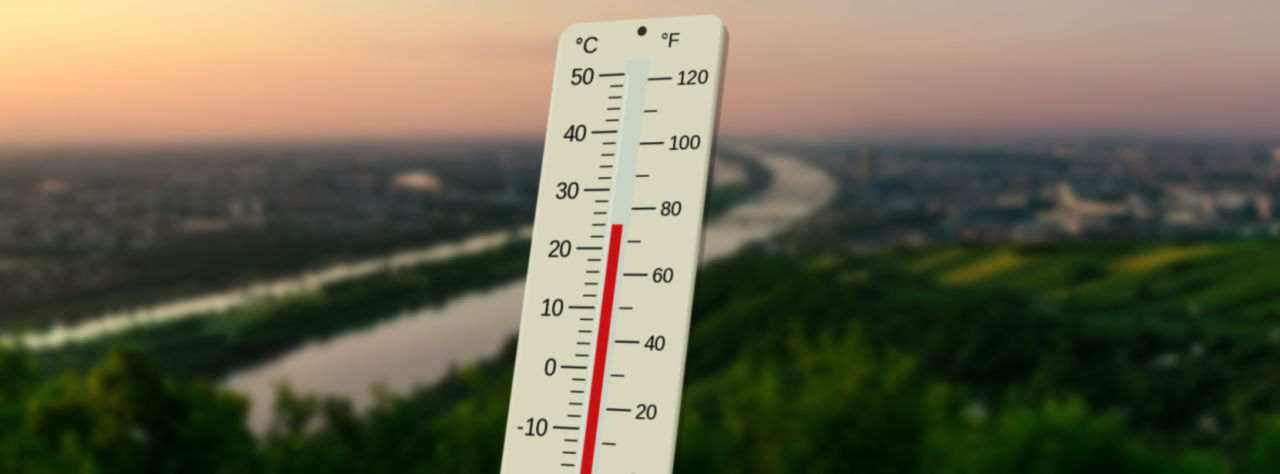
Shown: 24 °C
